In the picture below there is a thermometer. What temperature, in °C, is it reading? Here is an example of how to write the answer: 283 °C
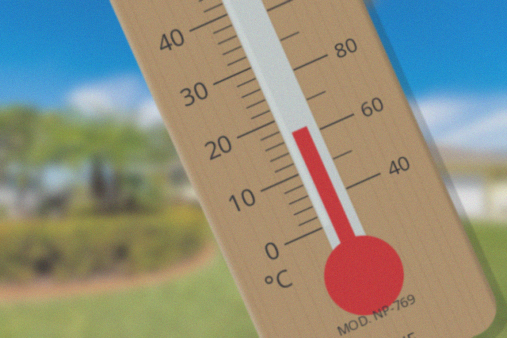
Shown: 17 °C
